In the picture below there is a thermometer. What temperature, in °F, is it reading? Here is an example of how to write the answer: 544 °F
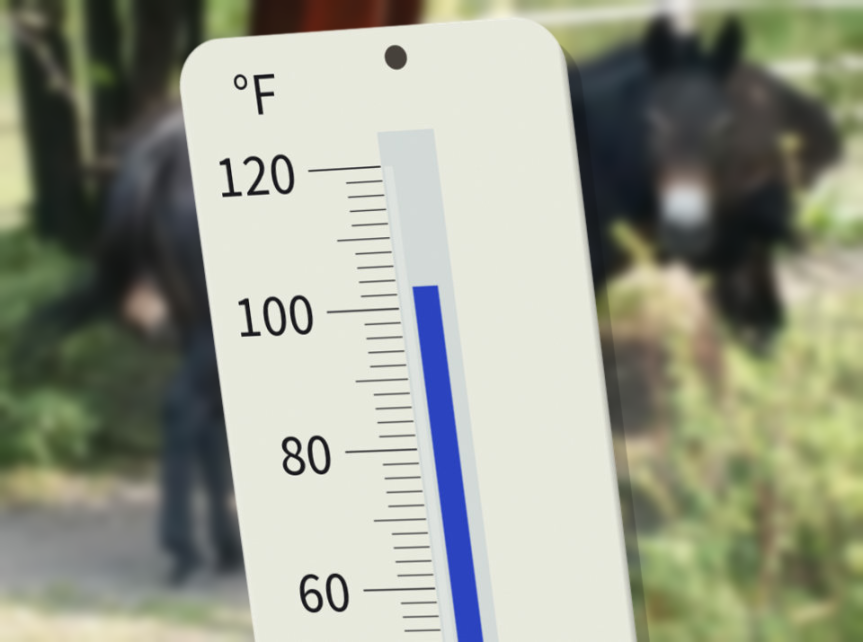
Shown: 103 °F
